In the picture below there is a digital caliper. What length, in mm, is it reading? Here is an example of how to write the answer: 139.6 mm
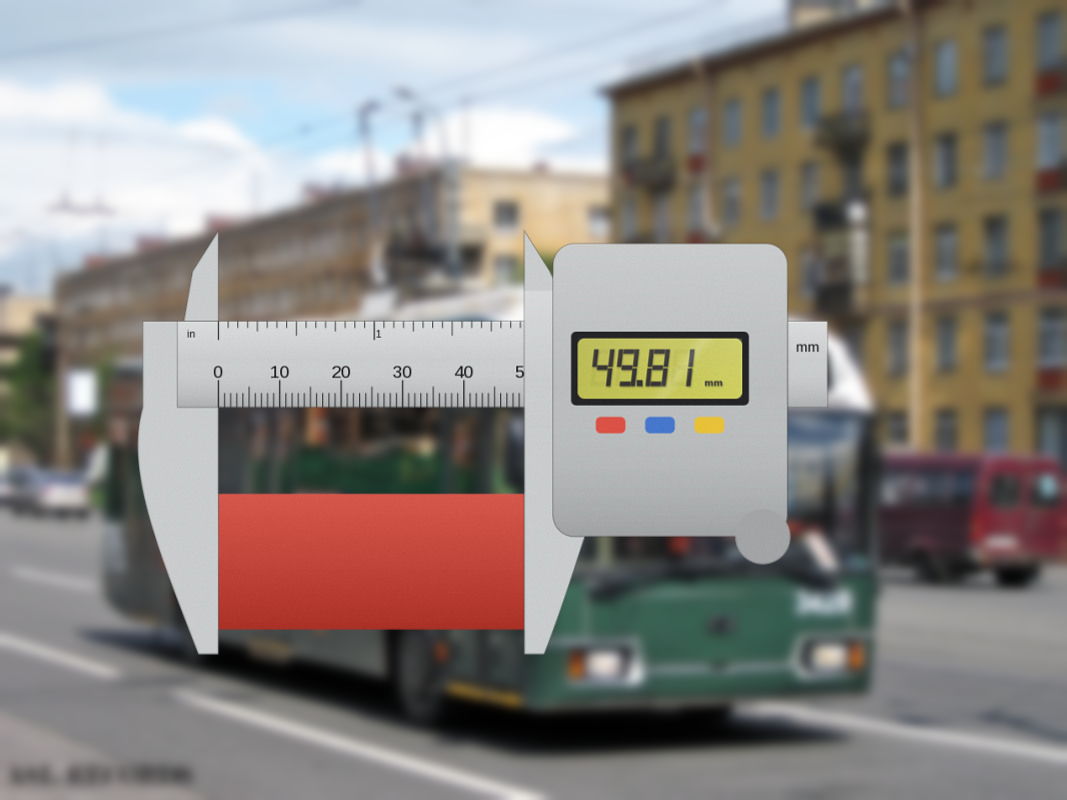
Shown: 49.81 mm
